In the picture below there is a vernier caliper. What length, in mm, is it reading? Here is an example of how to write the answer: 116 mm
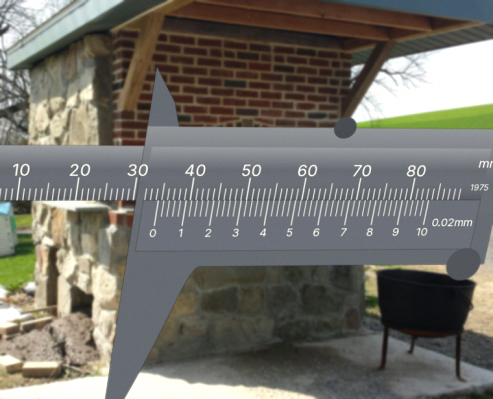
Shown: 34.4 mm
